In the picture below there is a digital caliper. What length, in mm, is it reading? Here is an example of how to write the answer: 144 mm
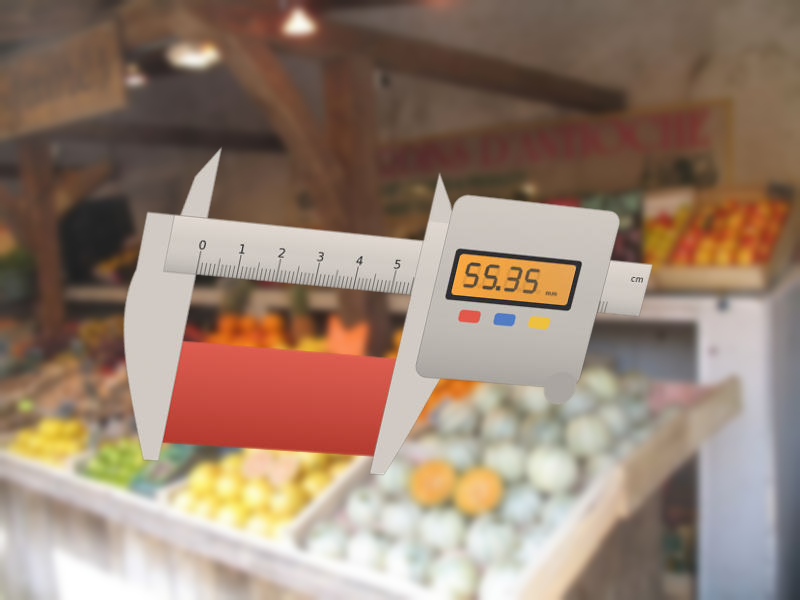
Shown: 55.35 mm
